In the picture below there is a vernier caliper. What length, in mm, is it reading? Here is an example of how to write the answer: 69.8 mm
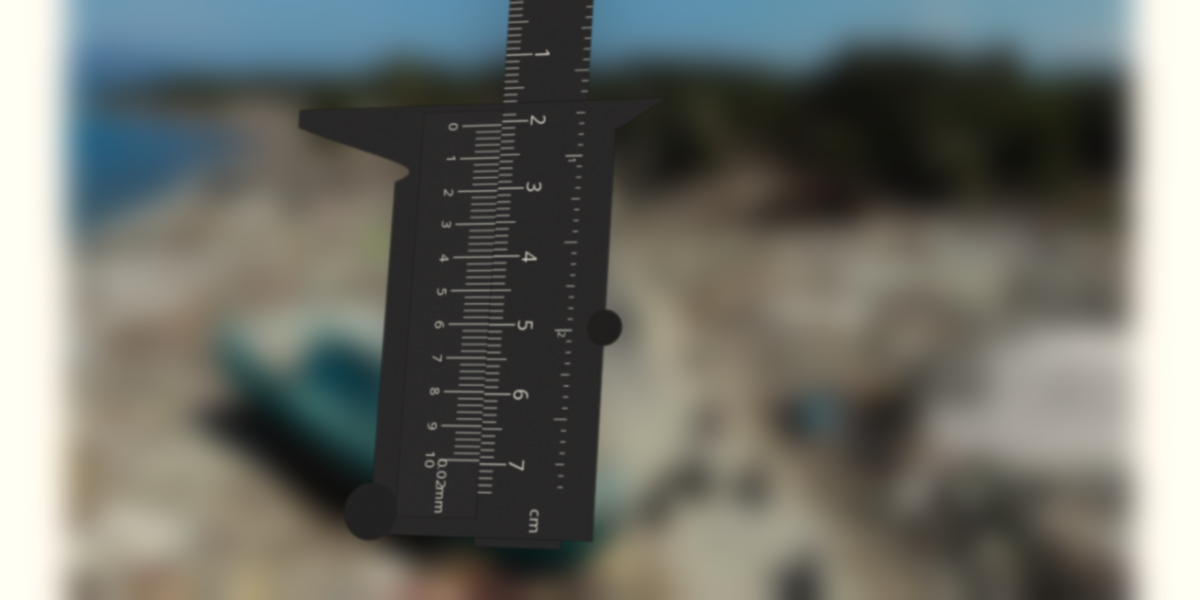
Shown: 20.5 mm
